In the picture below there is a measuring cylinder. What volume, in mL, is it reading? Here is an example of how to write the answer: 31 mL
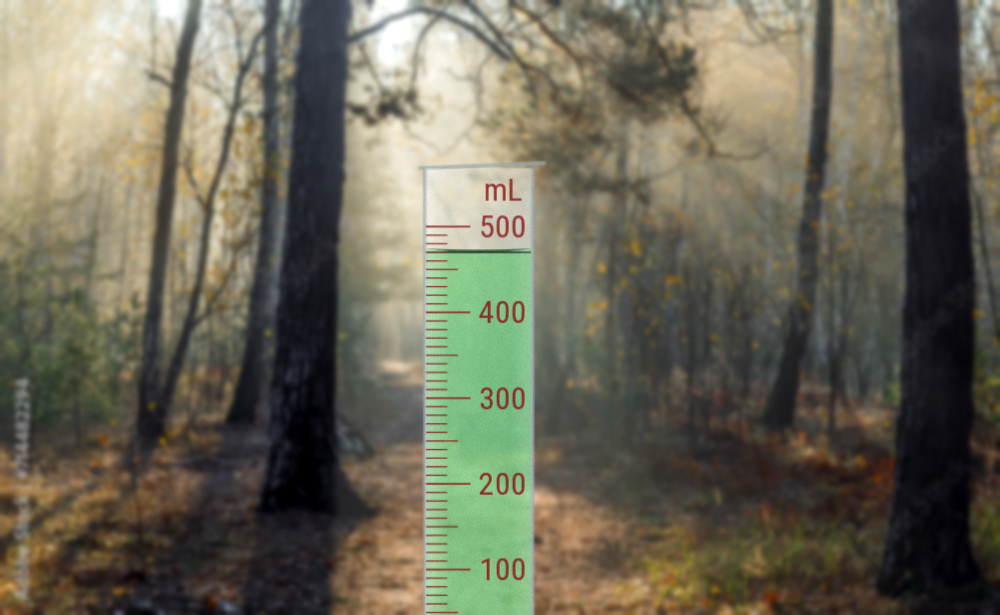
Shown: 470 mL
